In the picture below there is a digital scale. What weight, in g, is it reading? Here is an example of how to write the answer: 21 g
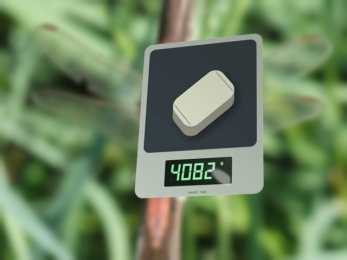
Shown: 4082 g
